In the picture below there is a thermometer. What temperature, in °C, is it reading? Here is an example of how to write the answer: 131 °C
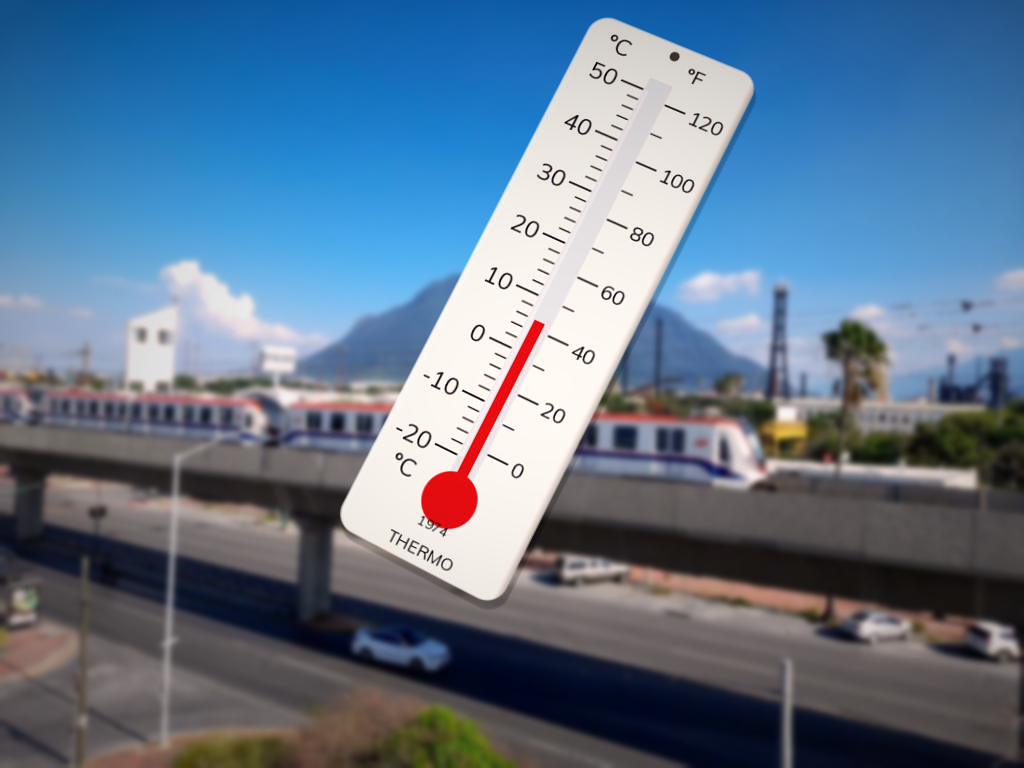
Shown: 6 °C
